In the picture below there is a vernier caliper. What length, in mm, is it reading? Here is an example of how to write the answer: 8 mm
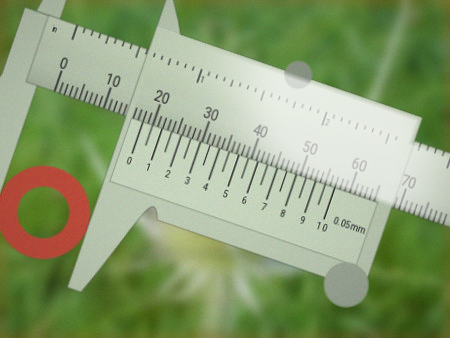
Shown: 18.0 mm
